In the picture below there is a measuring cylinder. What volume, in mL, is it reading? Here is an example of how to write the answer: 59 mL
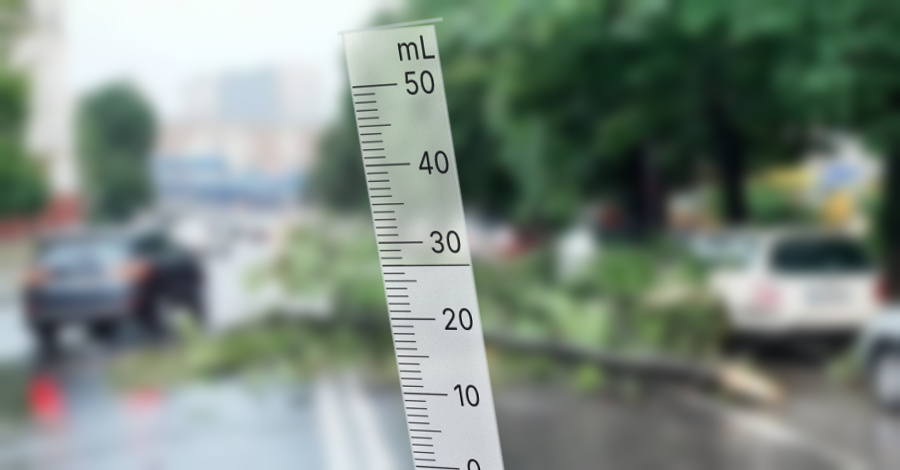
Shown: 27 mL
